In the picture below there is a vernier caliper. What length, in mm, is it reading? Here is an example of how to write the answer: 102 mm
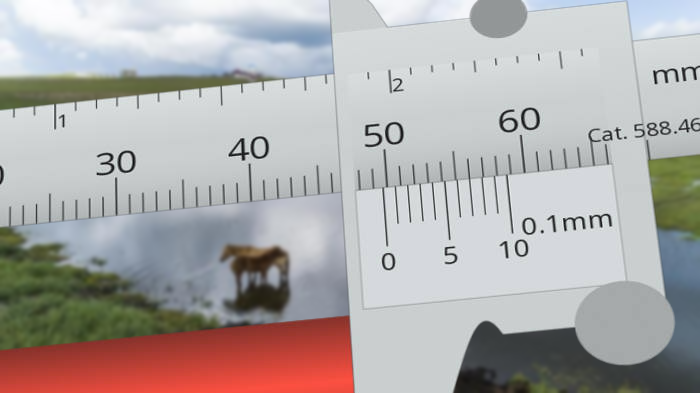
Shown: 49.7 mm
